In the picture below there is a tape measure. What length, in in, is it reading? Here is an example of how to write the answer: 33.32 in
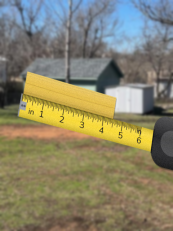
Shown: 4.5 in
